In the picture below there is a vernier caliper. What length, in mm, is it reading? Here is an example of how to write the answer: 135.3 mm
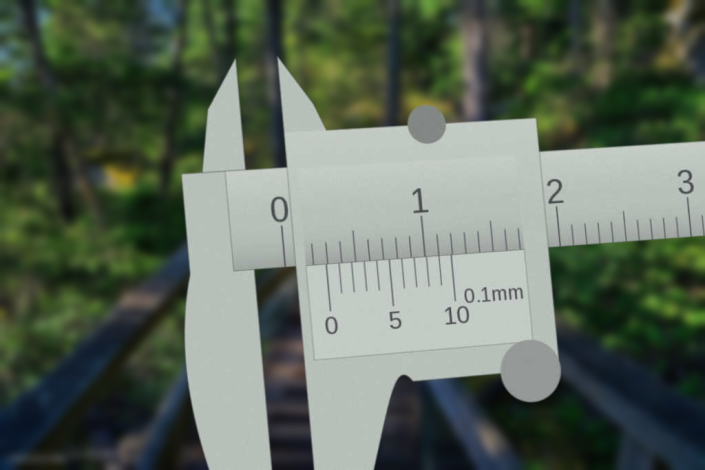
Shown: 2.9 mm
